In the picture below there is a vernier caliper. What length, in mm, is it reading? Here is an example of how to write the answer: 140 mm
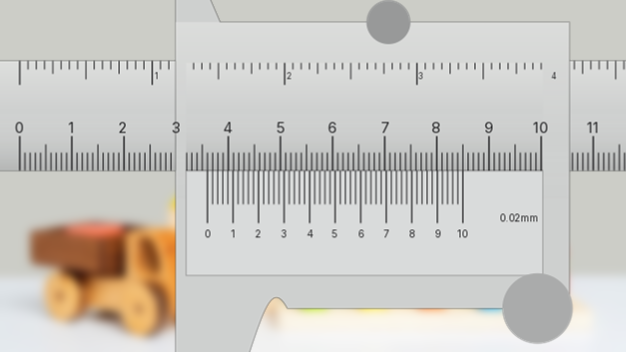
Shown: 36.0 mm
